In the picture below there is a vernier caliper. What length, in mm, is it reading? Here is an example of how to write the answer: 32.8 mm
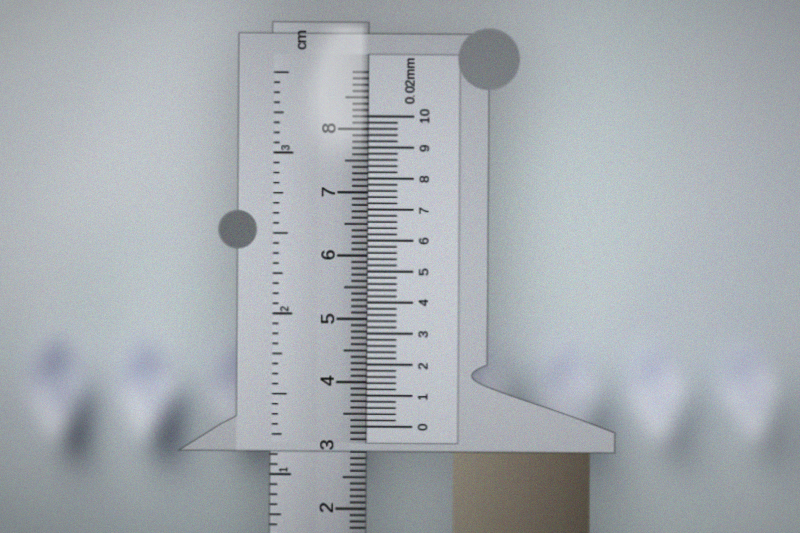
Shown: 33.0 mm
